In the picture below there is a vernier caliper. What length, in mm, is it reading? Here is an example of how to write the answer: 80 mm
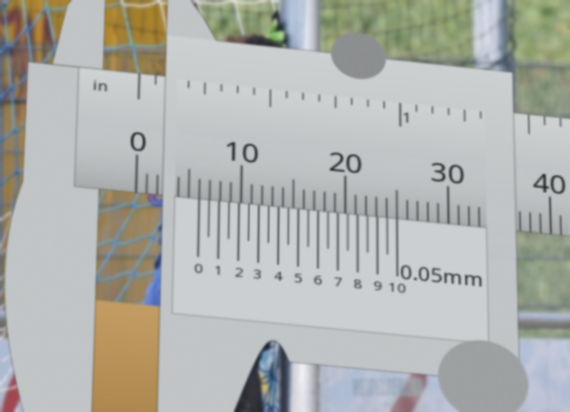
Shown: 6.0 mm
